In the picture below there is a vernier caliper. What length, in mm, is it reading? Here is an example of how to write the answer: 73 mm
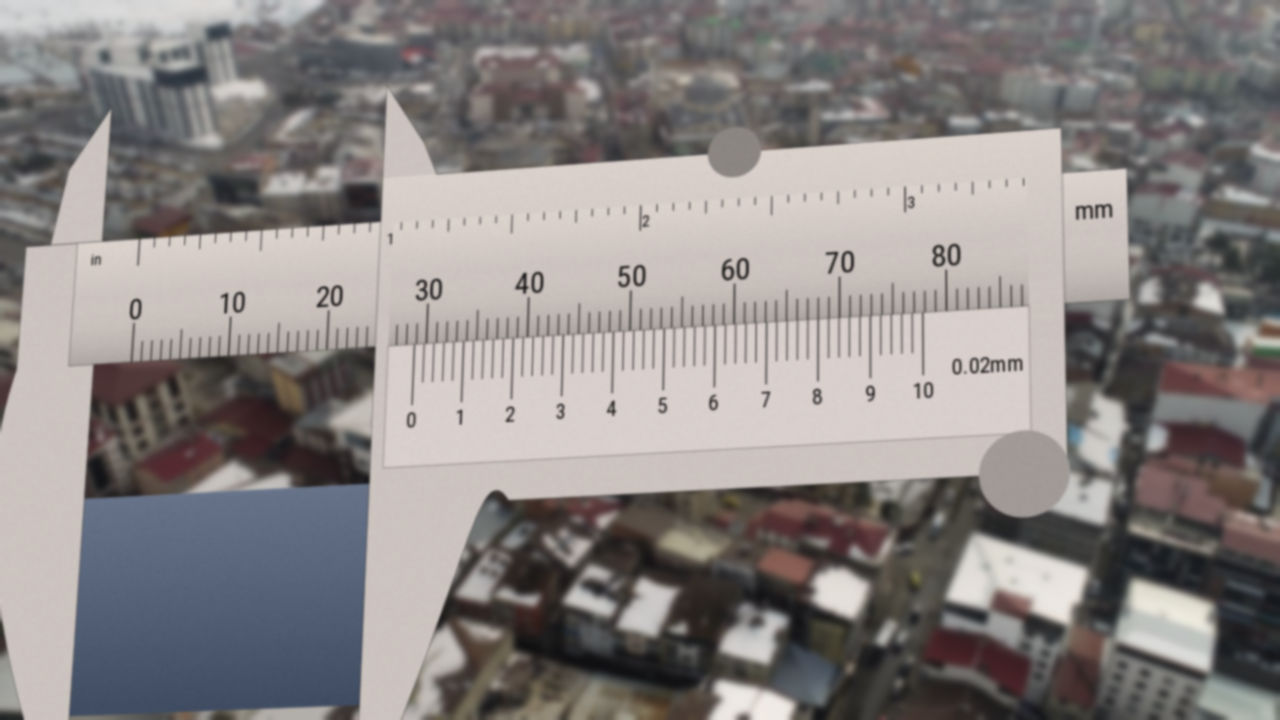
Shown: 28.8 mm
